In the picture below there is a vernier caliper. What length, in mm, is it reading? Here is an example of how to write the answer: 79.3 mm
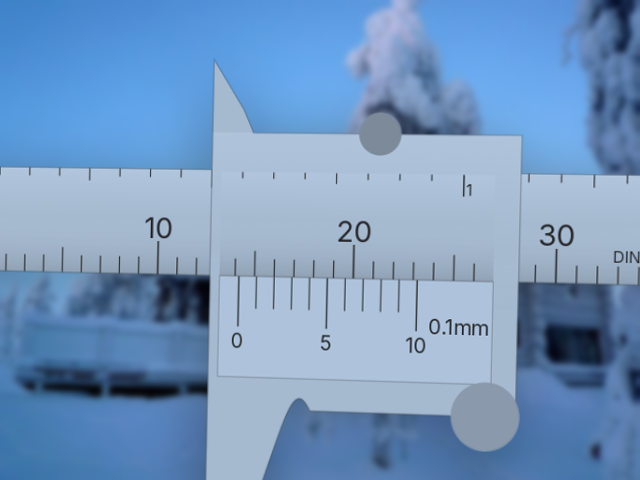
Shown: 14.2 mm
